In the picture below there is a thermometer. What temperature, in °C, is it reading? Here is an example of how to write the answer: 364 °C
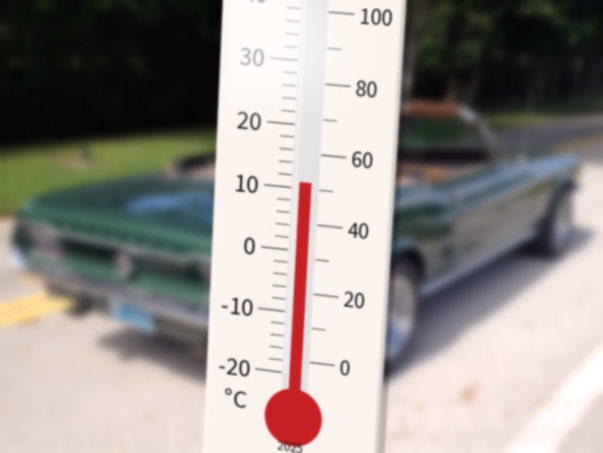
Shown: 11 °C
